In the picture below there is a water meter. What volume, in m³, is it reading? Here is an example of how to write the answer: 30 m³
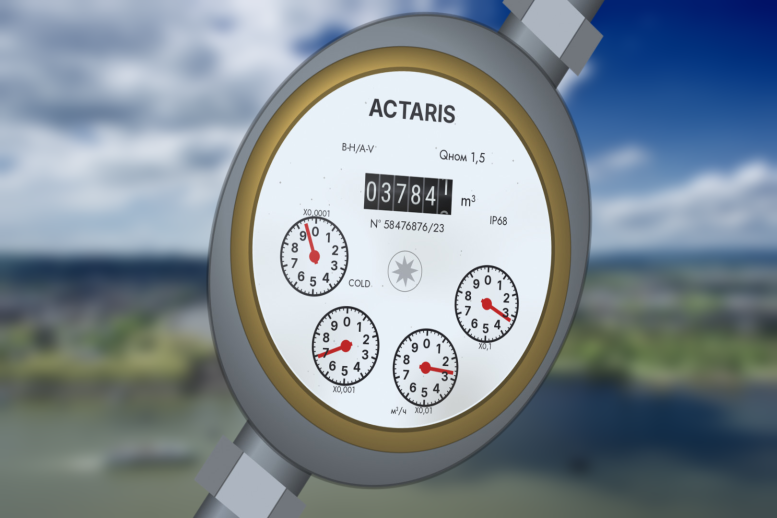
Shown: 37841.3269 m³
